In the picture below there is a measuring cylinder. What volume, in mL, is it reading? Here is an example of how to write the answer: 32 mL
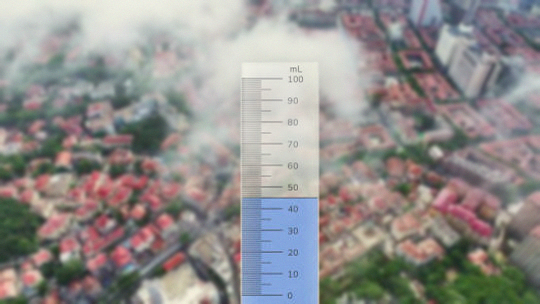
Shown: 45 mL
